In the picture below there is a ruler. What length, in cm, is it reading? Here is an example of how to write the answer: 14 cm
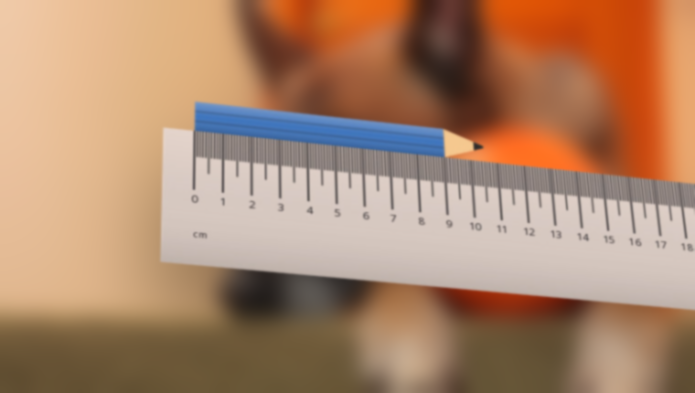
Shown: 10.5 cm
